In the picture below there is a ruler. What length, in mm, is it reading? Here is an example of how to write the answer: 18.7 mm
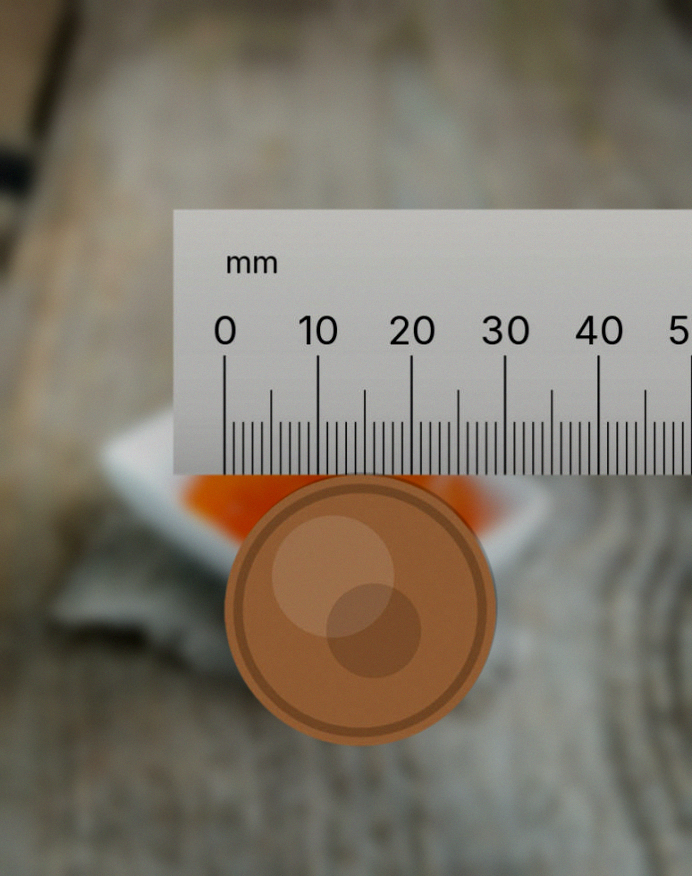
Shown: 29 mm
